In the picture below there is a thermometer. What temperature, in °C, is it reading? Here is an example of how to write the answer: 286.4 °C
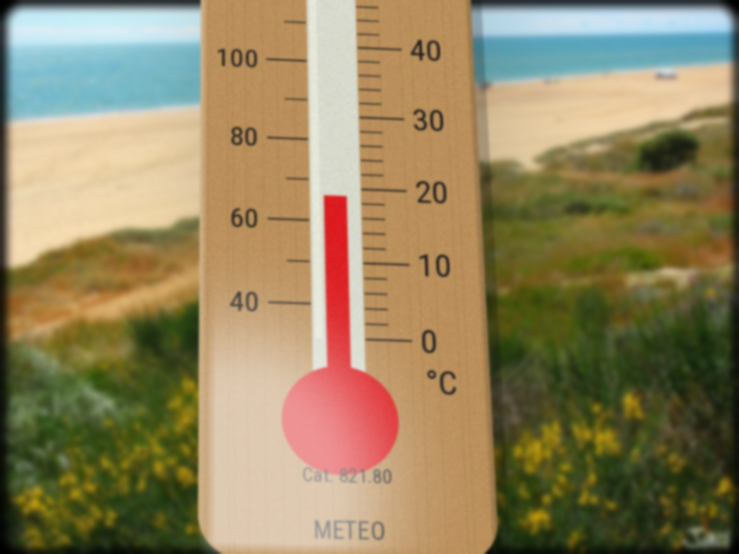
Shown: 19 °C
